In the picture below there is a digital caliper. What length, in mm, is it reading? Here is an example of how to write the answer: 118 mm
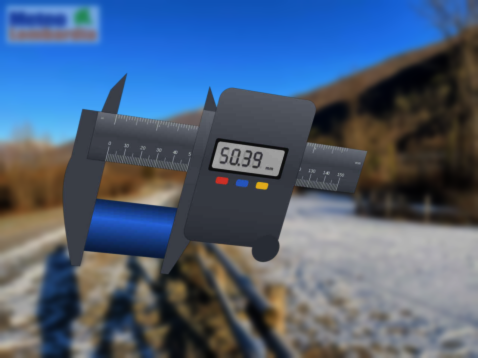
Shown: 50.39 mm
